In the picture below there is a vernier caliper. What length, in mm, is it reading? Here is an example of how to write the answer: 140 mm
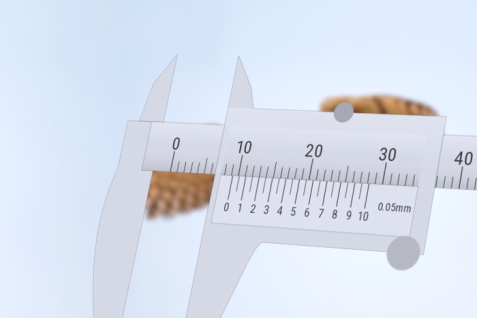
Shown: 9.2 mm
